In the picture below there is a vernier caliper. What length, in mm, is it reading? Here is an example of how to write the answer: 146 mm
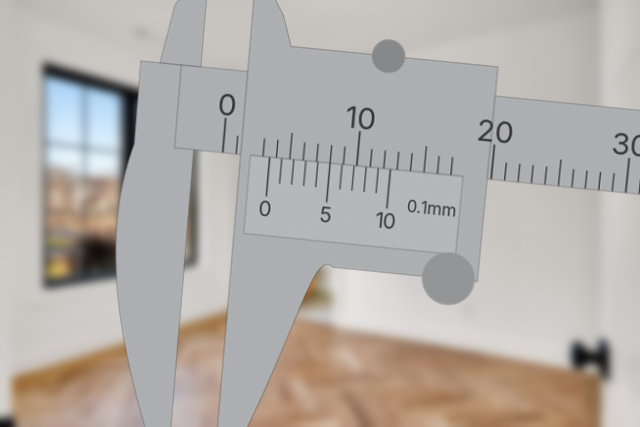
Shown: 3.5 mm
